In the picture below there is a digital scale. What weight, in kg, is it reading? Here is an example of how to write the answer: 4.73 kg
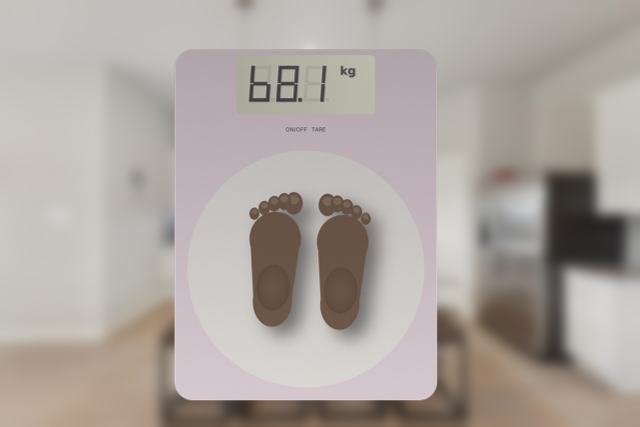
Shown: 68.1 kg
